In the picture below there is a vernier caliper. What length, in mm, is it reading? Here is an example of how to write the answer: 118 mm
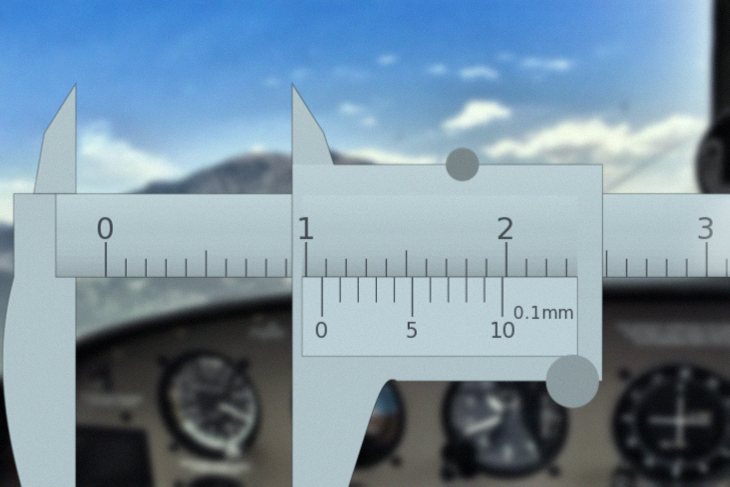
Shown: 10.8 mm
